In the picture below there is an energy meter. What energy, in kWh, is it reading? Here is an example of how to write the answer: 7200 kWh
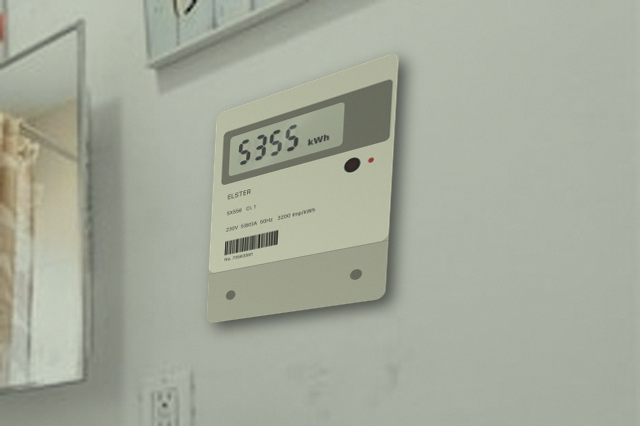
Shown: 5355 kWh
